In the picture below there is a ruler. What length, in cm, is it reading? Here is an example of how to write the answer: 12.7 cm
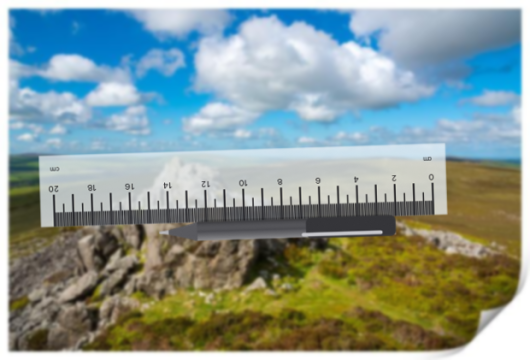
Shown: 12.5 cm
